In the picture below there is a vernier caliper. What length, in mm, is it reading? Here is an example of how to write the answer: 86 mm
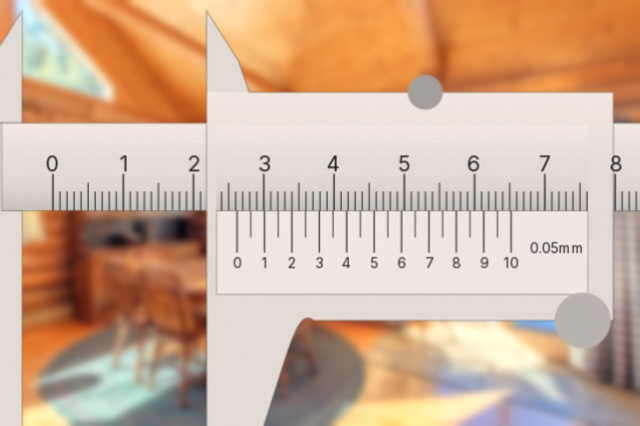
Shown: 26.2 mm
